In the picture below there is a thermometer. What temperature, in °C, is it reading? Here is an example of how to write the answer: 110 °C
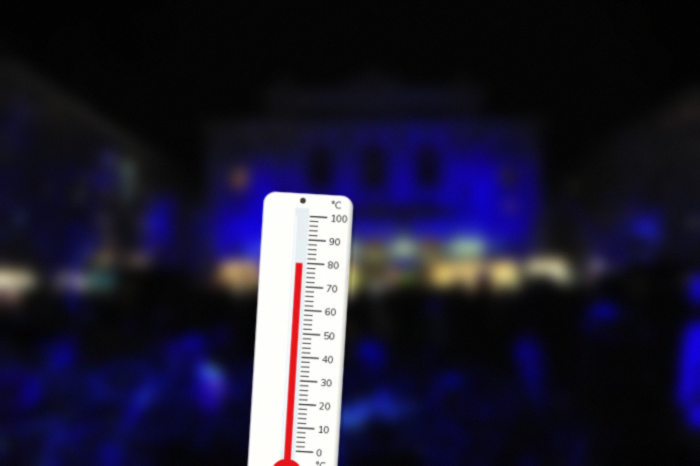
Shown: 80 °C
